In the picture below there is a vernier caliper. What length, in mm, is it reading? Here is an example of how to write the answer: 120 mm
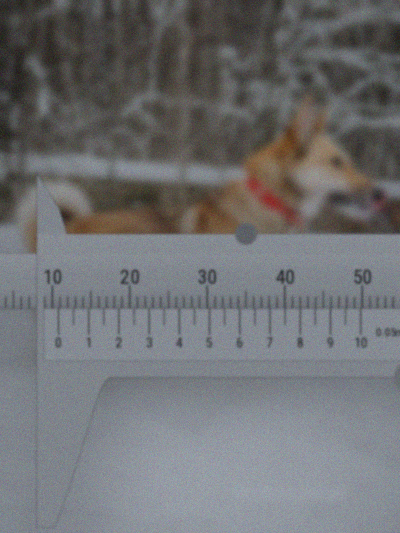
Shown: 10.8 mm
